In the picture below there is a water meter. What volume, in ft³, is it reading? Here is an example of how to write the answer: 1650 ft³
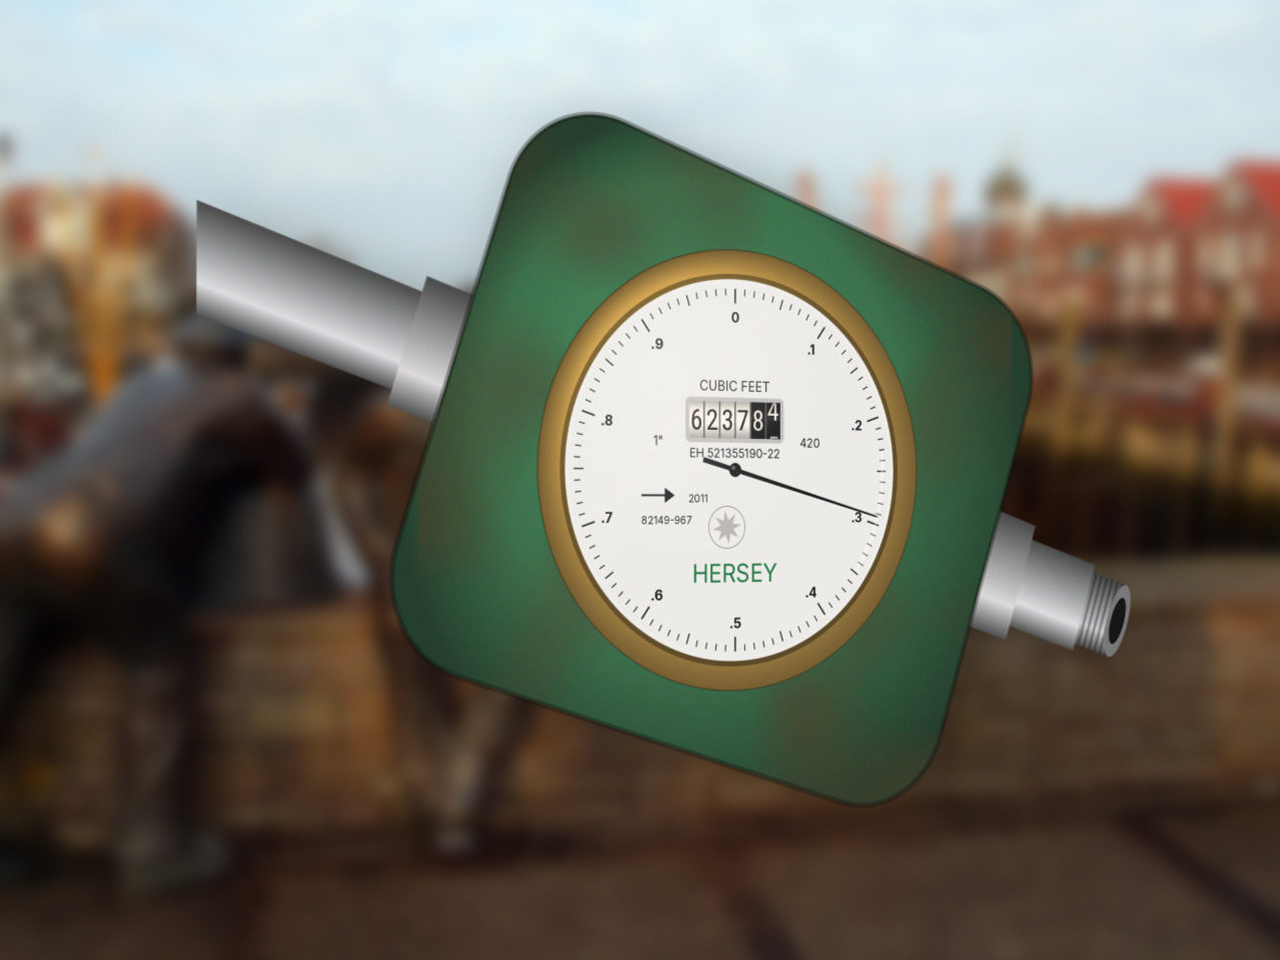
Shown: 623784.29 ft³
